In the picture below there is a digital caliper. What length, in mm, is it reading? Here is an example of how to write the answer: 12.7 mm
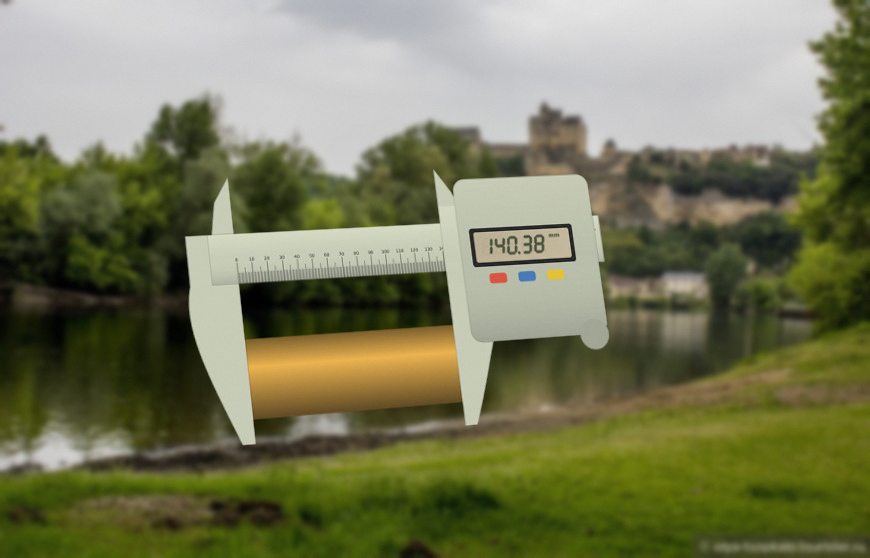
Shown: 140.38 mm
